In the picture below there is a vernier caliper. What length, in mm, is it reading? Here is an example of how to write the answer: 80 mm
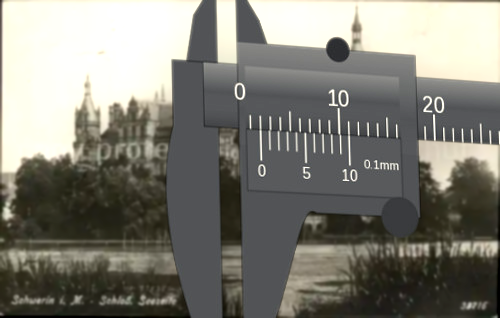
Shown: 2.0 mm
